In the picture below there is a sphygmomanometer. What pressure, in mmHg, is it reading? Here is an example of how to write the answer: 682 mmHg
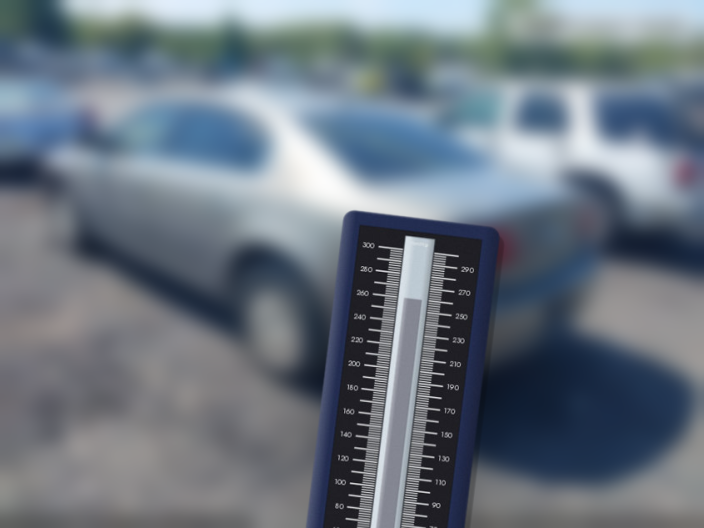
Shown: 260 mmHg
